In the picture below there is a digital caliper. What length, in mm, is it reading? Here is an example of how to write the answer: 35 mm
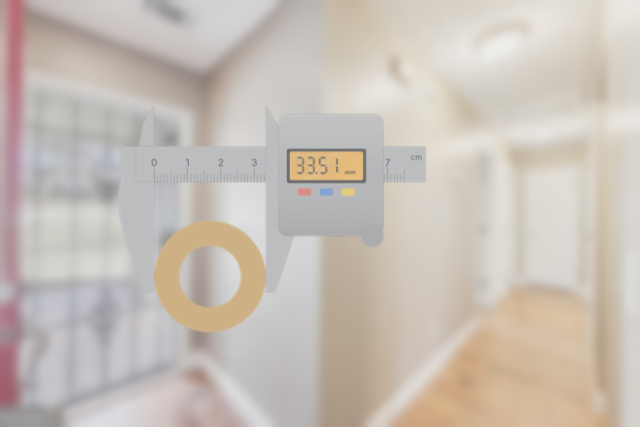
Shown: 33.51 mm
